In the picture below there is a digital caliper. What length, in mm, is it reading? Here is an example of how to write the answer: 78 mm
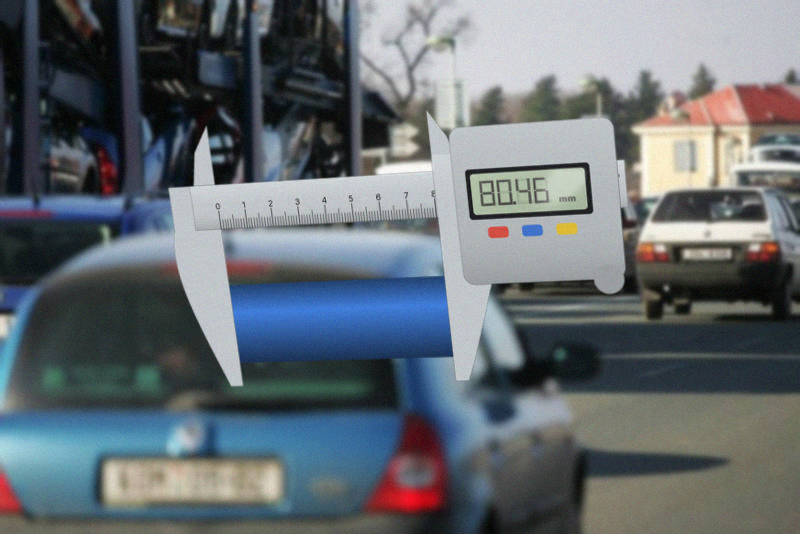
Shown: 80.46 mm
